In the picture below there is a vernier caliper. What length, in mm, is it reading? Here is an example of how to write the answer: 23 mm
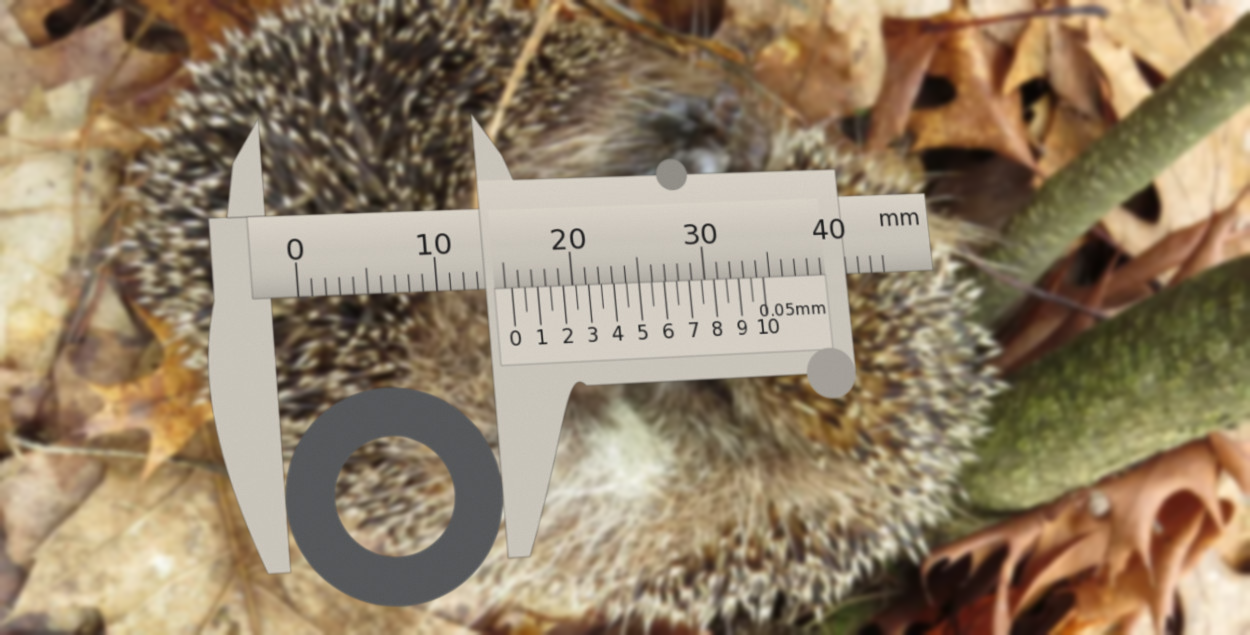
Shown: 15.5 mm
